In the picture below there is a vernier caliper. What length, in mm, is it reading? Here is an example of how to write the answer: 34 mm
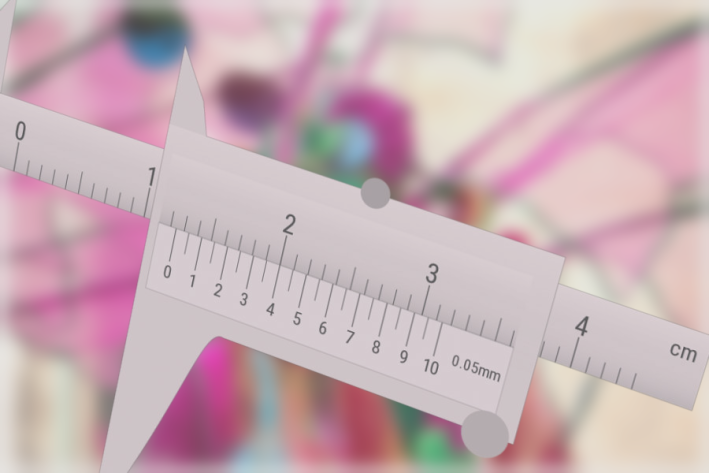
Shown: 12.4 mm
